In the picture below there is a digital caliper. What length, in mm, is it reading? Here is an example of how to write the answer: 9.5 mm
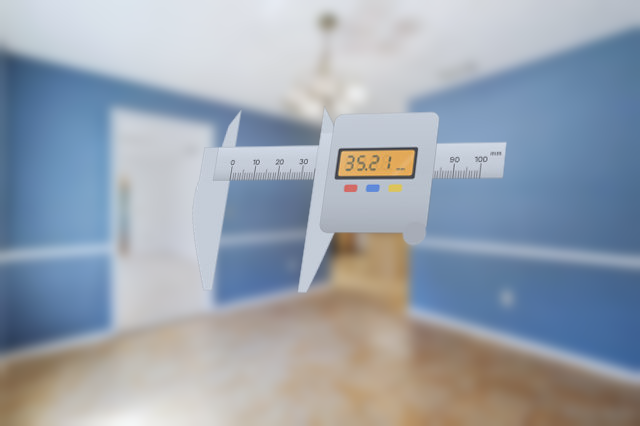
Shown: 35.21 mm
